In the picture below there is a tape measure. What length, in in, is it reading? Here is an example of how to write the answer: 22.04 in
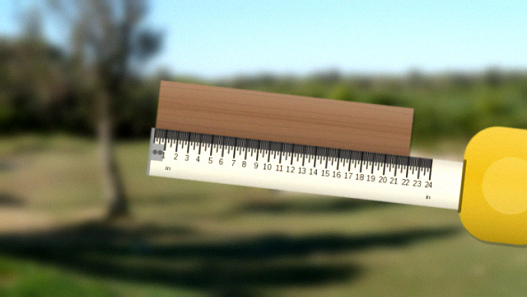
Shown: 22 in
